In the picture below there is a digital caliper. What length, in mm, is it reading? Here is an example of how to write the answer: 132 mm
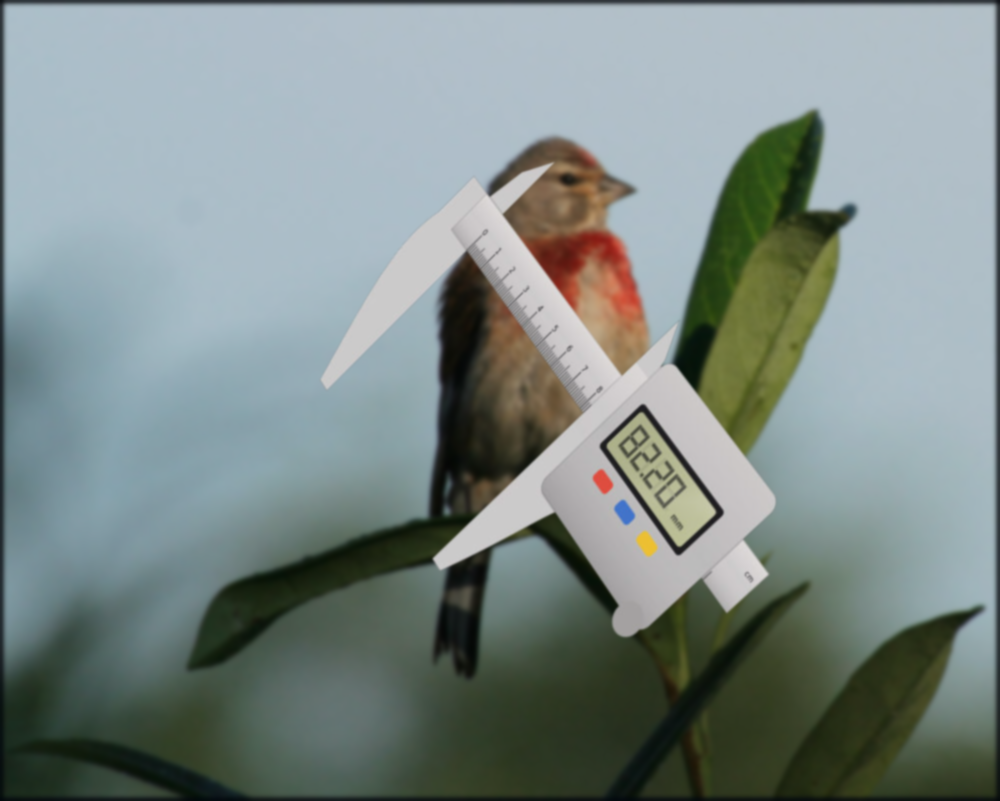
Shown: 82.20 mm
